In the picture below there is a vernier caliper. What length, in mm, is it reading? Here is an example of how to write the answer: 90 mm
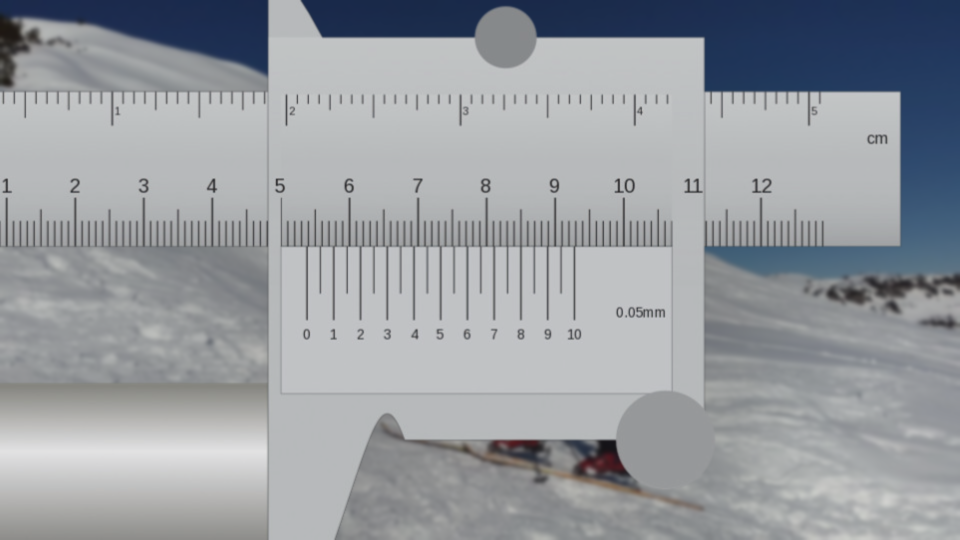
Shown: 53.8 mm
